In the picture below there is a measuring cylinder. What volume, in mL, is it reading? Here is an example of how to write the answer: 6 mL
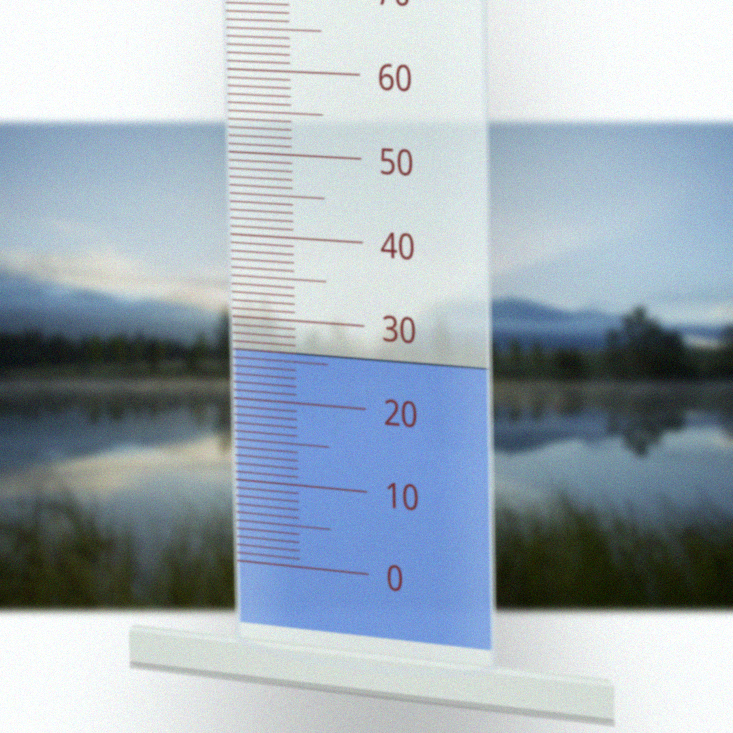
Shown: 26 mL
